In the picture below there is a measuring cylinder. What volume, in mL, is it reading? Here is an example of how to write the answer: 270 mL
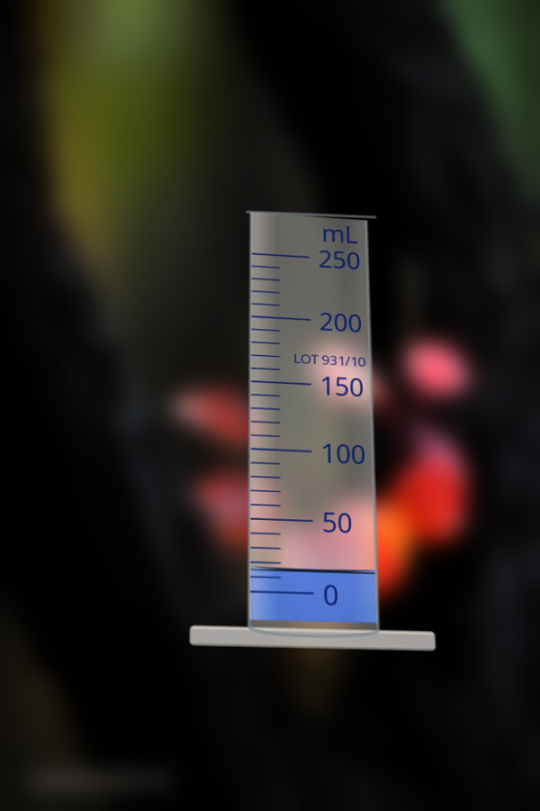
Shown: 15 mL
